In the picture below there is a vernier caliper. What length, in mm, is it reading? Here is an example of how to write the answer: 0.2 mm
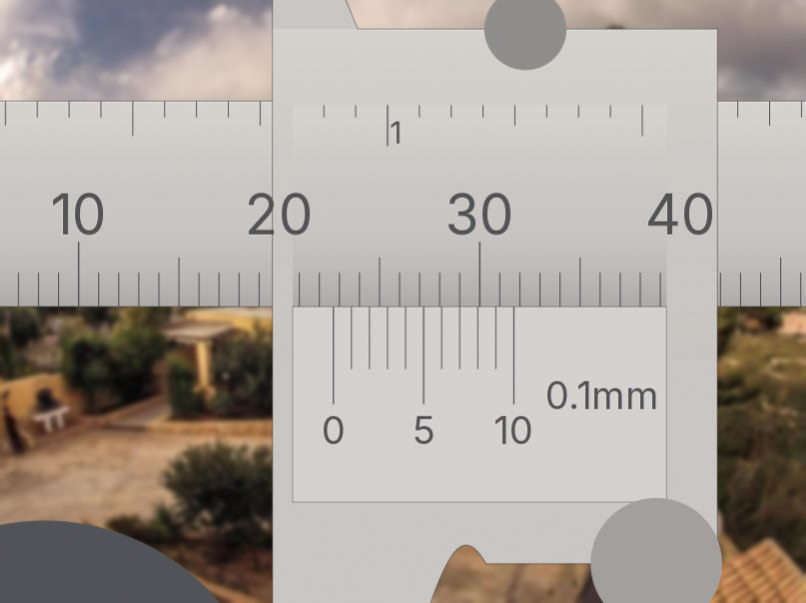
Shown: 22.7 mm
